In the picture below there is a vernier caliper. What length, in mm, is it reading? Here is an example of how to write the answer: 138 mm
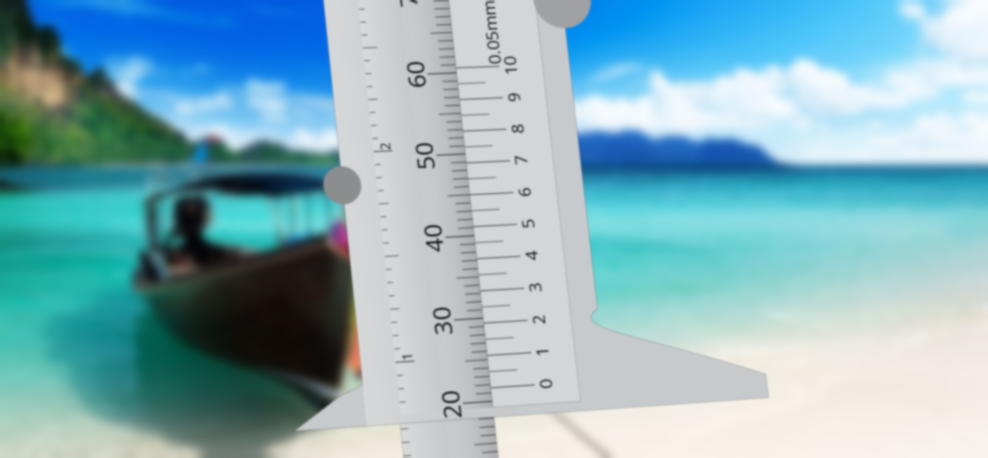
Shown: 21.6 mm
